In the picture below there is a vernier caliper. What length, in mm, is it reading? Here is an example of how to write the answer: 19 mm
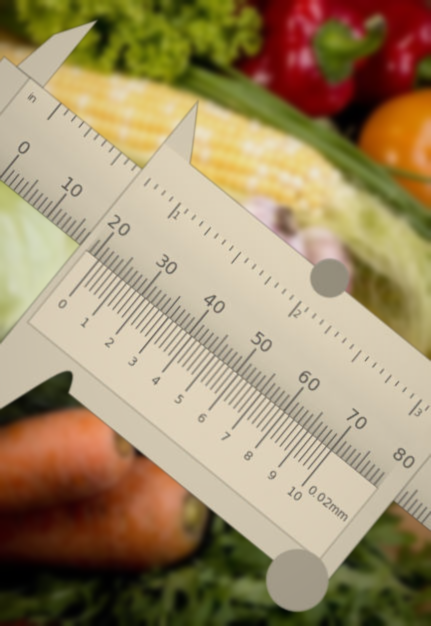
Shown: 21.0 mm
